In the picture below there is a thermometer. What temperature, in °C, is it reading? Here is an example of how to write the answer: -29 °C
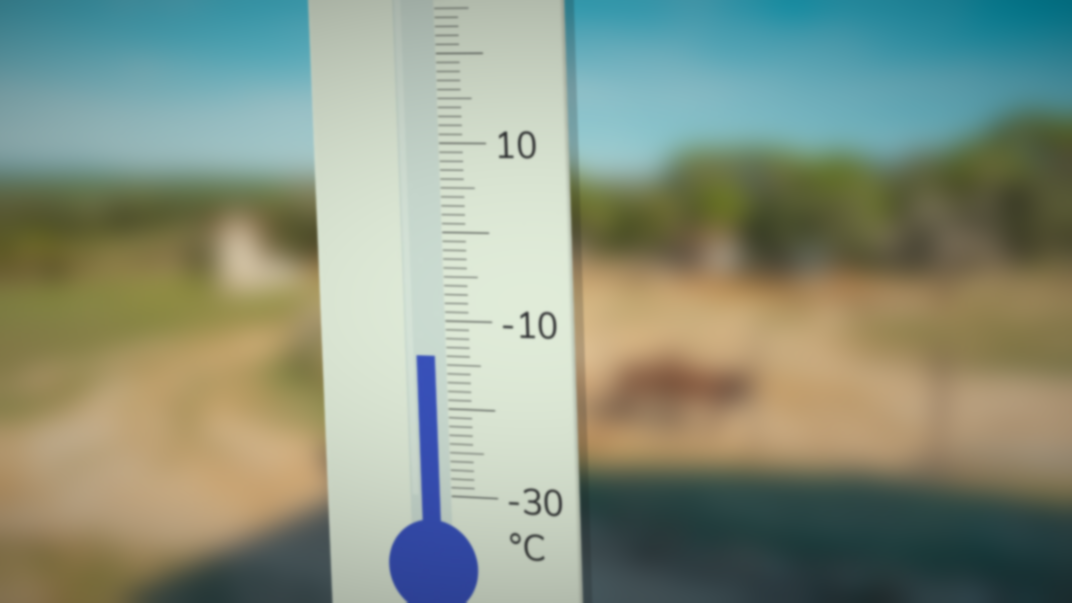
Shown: -14 °C
